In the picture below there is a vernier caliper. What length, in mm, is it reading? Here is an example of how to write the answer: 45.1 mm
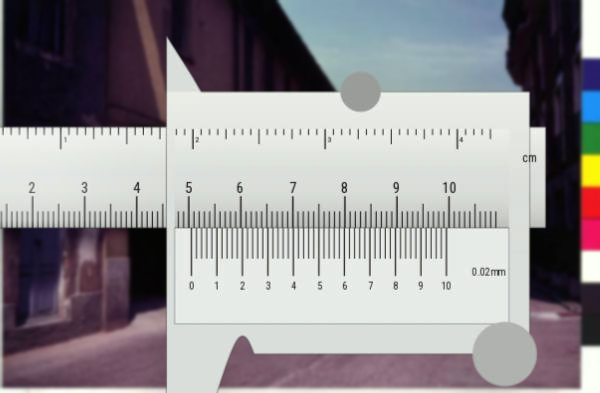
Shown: 50.5 mm
